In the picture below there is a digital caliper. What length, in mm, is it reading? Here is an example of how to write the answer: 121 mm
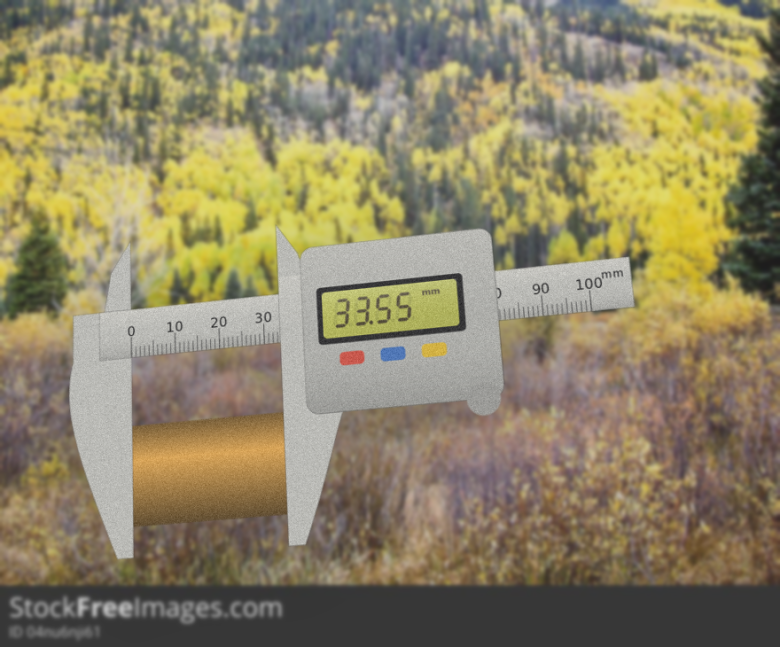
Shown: 33.55 mm
